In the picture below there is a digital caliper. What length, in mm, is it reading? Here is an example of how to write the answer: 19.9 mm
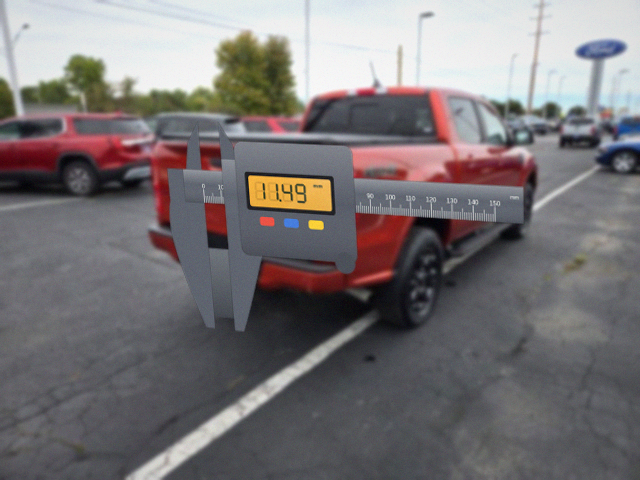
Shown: 11.49 mm
